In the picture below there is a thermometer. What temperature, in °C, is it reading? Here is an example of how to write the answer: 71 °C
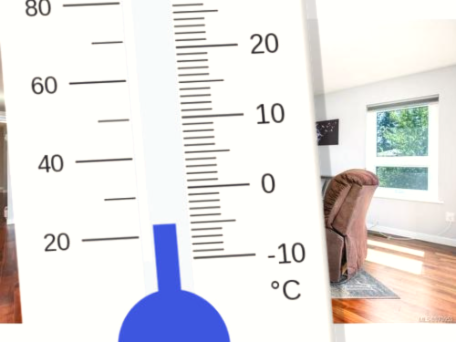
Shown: -5 °C
